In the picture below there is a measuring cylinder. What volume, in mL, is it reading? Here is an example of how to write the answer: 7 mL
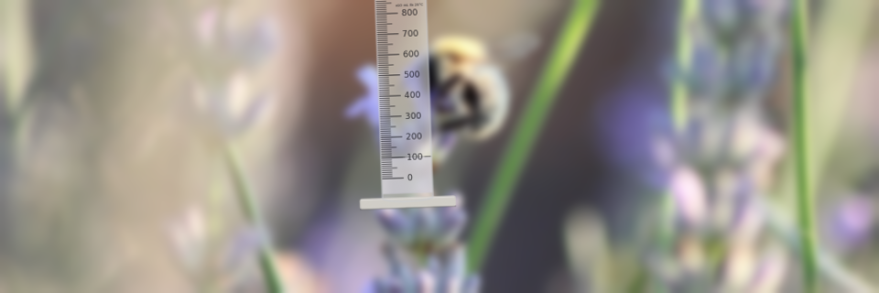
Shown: 100 mL
